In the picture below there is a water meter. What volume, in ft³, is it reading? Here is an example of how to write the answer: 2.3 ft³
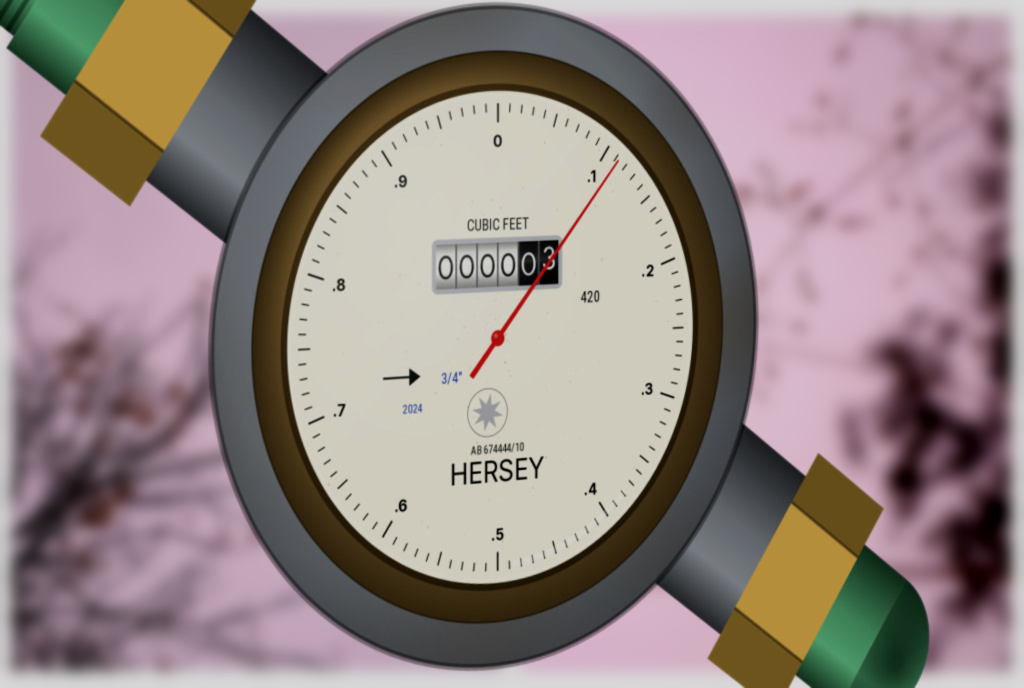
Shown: 3.11 ft³
